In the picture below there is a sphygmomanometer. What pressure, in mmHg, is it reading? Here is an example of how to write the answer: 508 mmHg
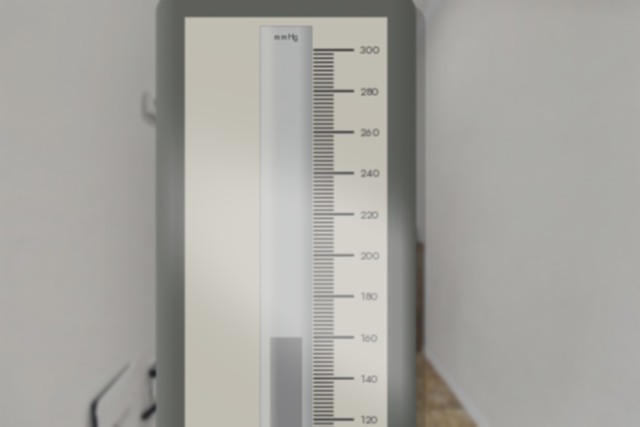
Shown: 160 mmHg
